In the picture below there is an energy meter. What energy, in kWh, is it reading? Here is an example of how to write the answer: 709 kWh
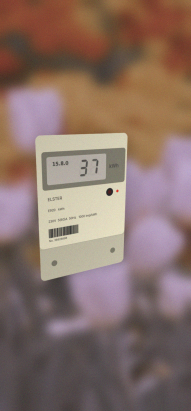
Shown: 37 kWh
